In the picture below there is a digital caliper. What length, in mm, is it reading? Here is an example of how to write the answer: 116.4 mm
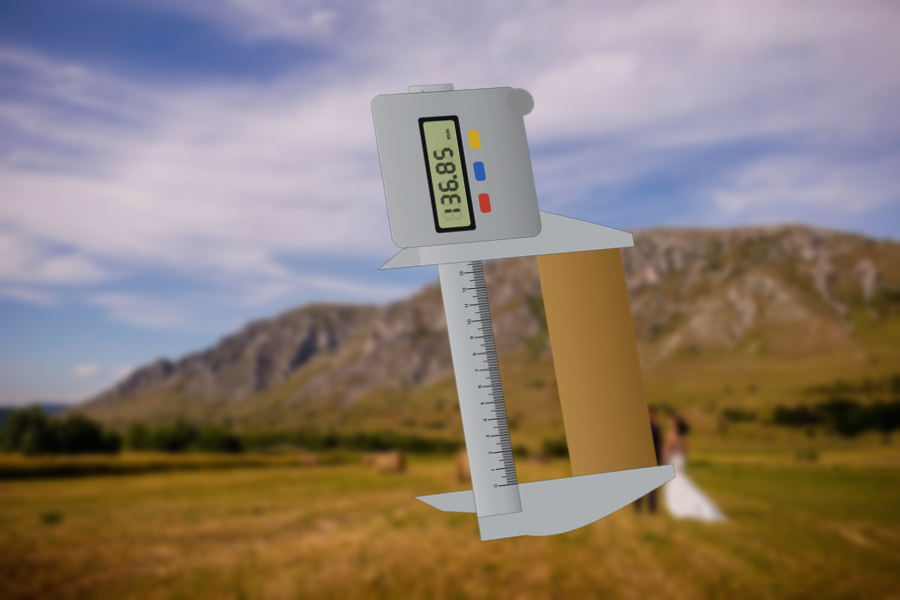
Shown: 136.85 mm
